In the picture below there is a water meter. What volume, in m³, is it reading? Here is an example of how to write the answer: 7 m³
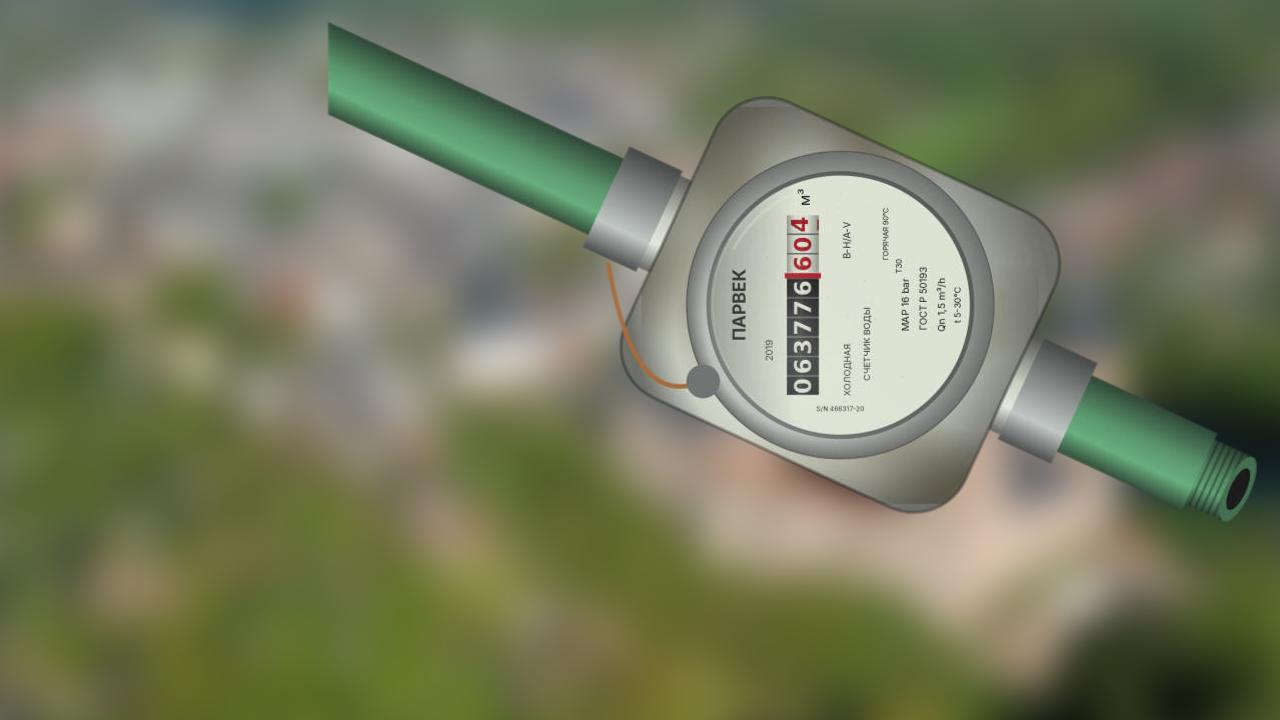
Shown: 63776.604 m³
